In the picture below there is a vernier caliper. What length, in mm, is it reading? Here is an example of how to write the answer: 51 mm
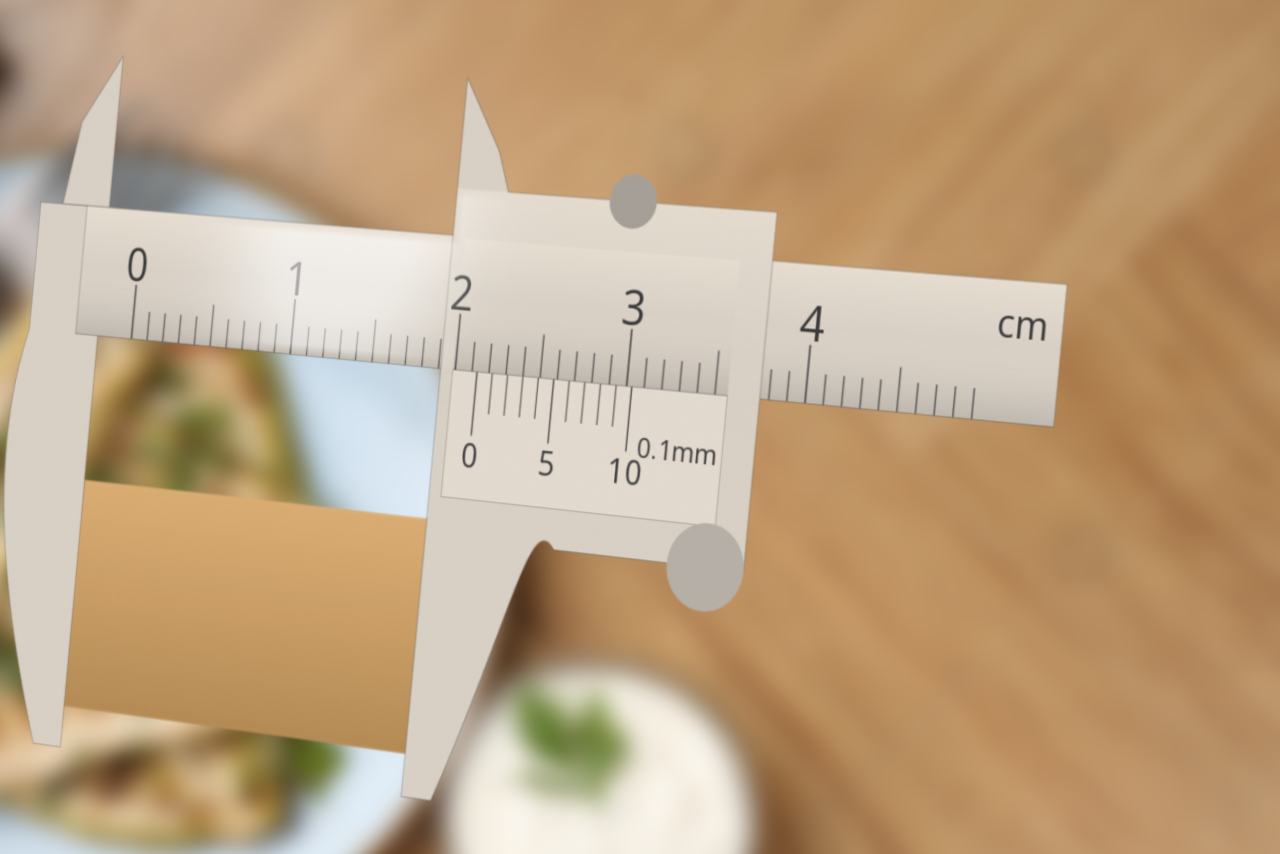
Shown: 21.3 mm
